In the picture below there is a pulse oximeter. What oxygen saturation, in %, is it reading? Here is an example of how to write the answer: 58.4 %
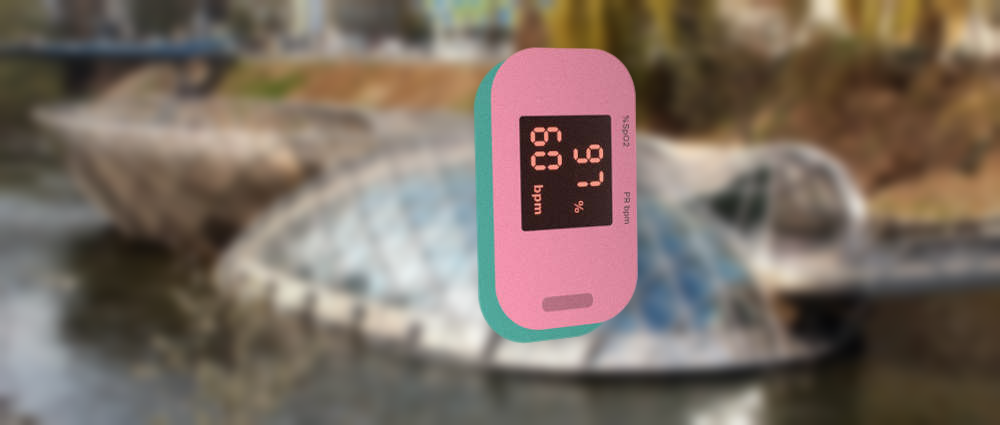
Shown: 97 %
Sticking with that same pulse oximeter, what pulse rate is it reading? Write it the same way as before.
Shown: 60 bpm
